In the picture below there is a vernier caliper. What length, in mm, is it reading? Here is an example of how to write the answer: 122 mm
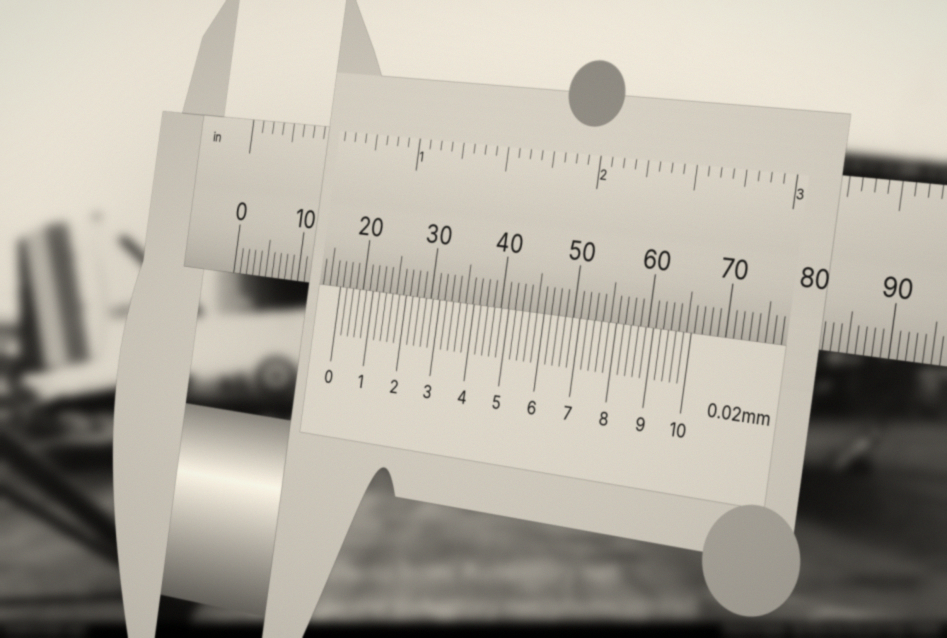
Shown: 16.6 mm
